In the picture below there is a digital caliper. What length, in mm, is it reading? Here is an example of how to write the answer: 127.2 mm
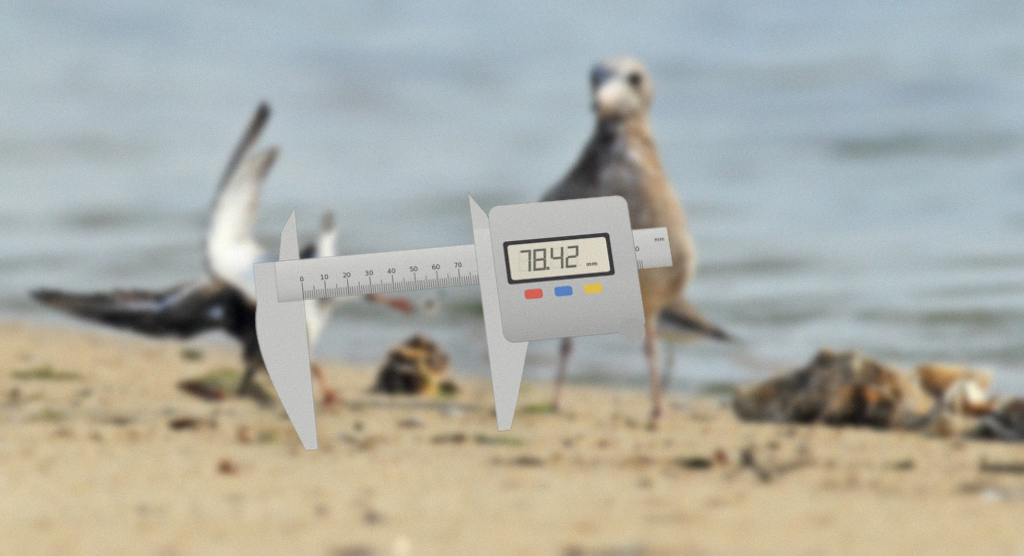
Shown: 78.42 mm
